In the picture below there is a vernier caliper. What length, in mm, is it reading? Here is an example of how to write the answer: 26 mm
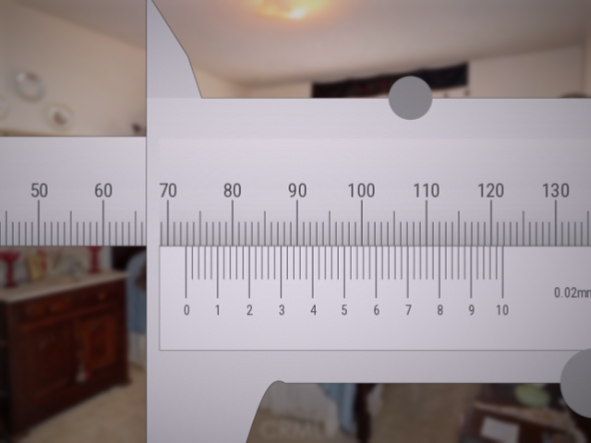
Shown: 72.8 mm
